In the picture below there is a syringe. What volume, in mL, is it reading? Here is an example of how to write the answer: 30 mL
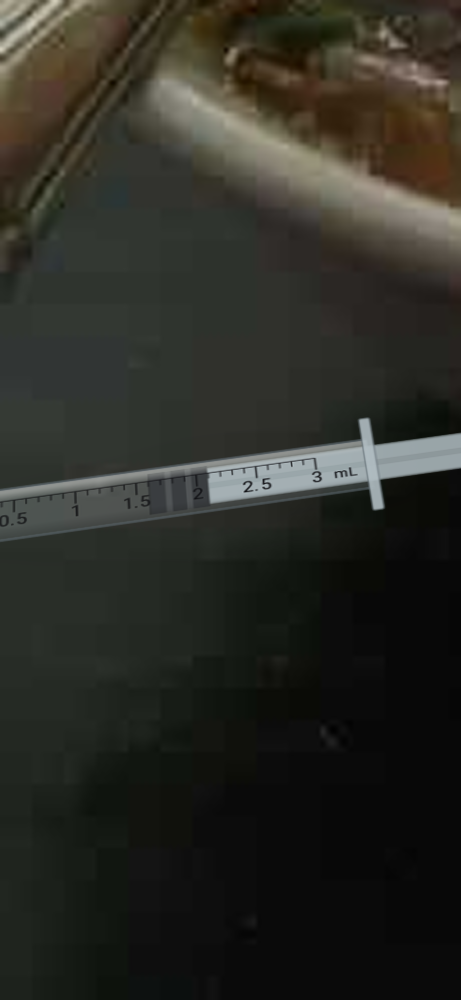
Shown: 1.6 mL
